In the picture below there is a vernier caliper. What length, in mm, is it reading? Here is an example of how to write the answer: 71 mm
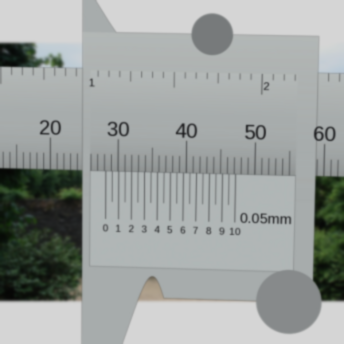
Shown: 28.2 mm
